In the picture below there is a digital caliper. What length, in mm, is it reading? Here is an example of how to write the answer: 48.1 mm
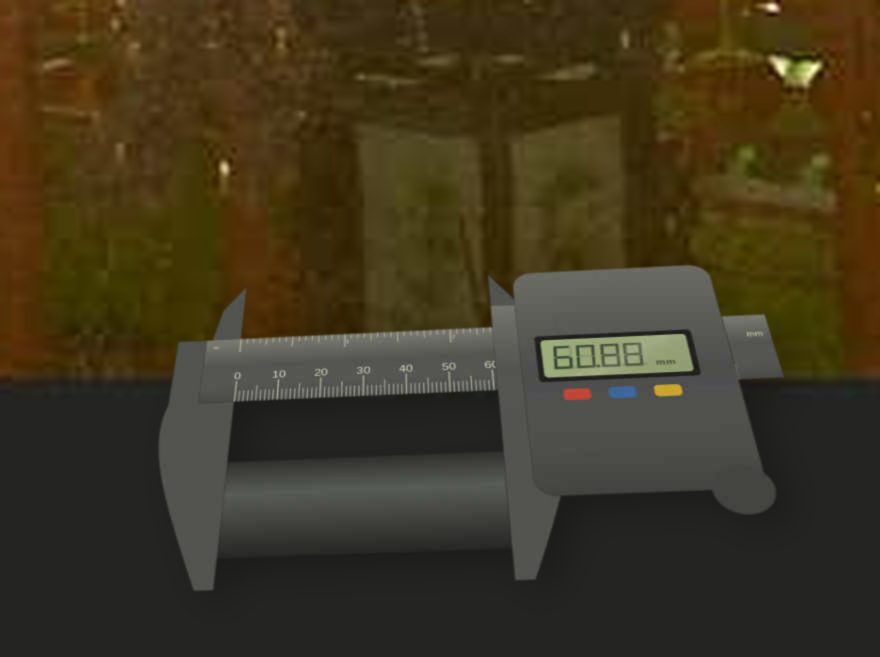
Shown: 60.88 mm
